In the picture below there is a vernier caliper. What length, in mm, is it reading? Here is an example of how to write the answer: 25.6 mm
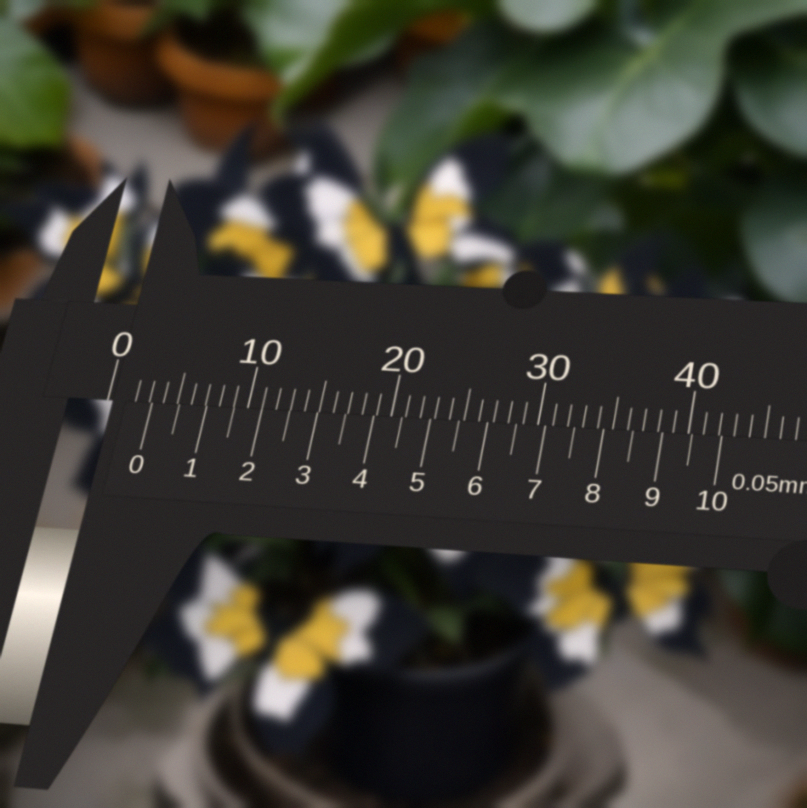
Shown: 3.2 mm
